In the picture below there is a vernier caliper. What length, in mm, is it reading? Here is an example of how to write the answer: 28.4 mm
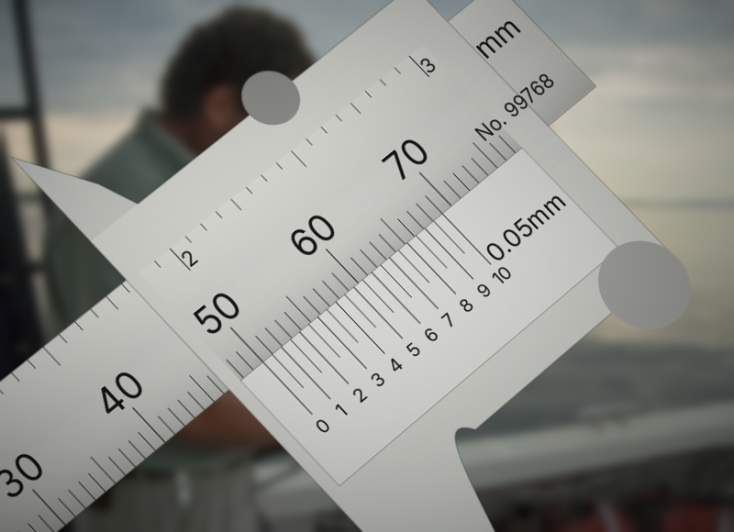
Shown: 50.0 mm
